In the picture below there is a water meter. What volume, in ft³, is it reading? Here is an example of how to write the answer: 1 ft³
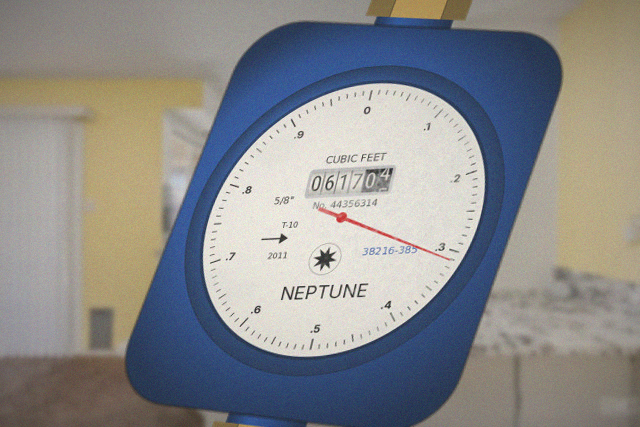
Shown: 61704.31 ft³
